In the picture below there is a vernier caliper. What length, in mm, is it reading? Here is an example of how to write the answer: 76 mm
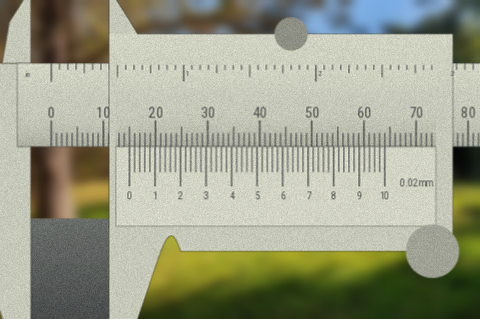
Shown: 15.0 mm
